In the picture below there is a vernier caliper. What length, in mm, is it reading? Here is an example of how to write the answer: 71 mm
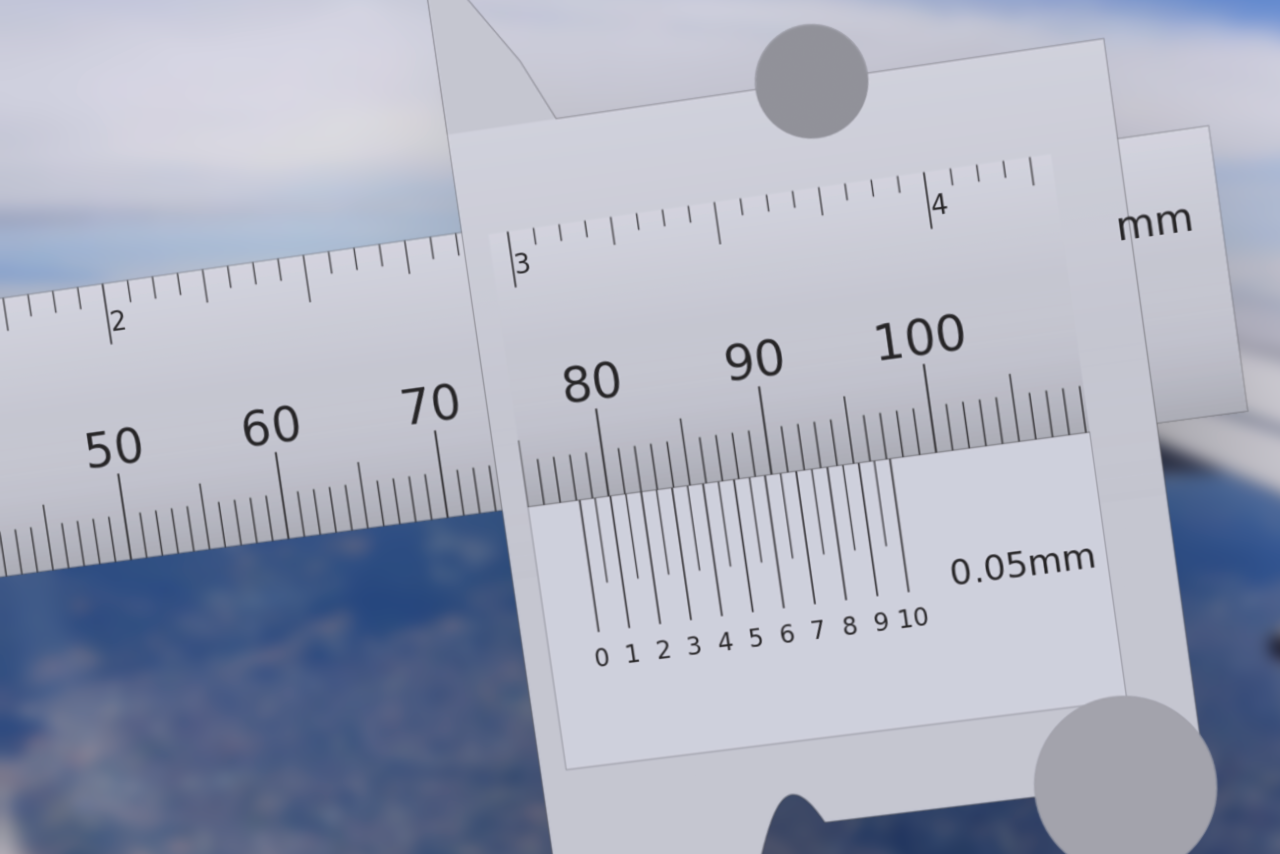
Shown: 78.2 mm
